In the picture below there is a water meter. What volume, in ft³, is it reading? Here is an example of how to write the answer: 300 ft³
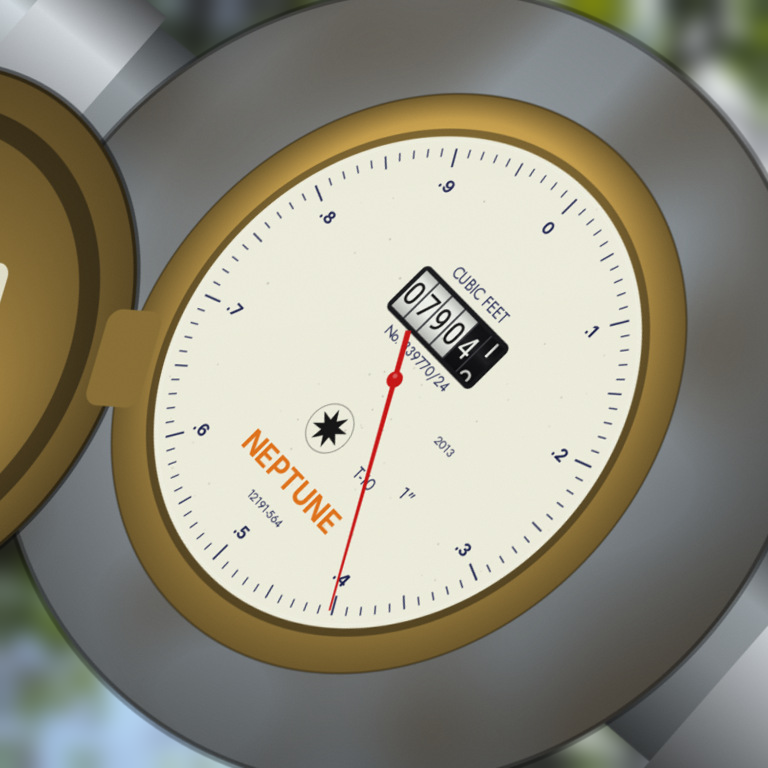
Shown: 79041.40 ft³
